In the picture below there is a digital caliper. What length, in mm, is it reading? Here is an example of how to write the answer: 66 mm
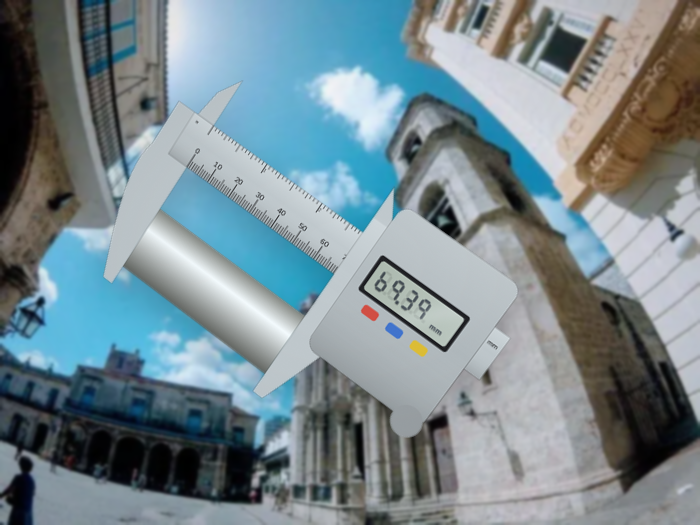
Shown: 69.39 mm
